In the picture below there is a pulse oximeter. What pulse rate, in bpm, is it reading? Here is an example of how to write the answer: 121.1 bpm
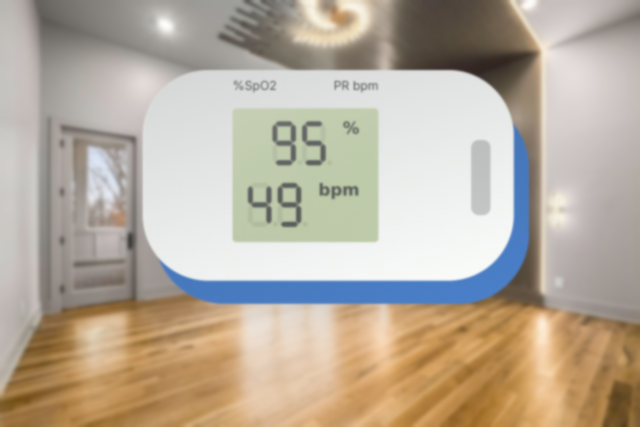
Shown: 49 bpm
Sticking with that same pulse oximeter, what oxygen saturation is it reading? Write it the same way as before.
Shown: 95 %
